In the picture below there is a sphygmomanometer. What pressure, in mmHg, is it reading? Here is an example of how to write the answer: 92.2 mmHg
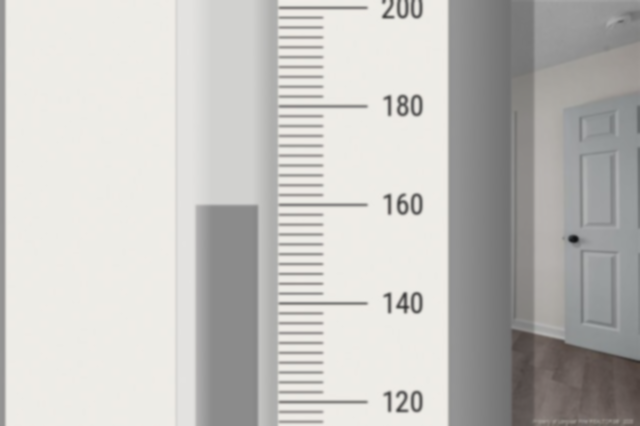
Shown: 160 mmHg
